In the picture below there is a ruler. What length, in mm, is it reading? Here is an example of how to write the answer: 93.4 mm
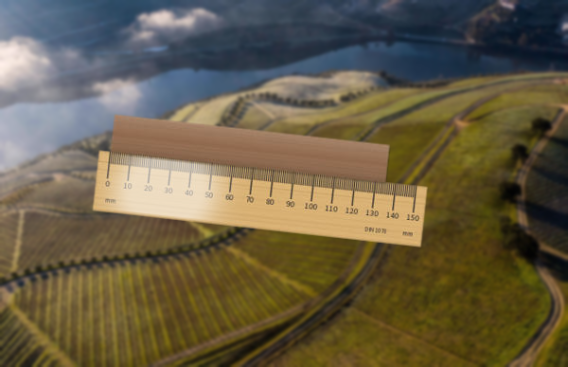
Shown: 135 mm
